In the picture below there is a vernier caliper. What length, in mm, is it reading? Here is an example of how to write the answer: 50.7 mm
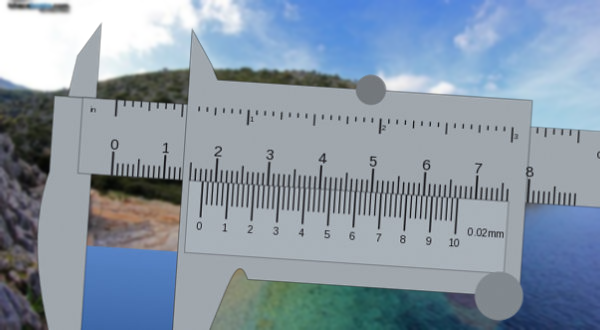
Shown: 17.5 mm
